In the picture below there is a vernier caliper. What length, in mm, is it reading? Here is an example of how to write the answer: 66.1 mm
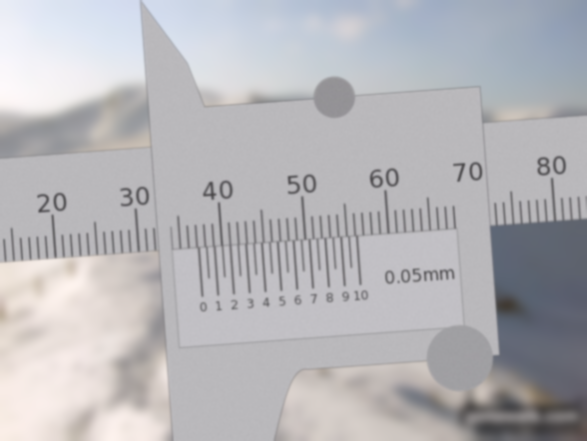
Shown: 37.2 mm
